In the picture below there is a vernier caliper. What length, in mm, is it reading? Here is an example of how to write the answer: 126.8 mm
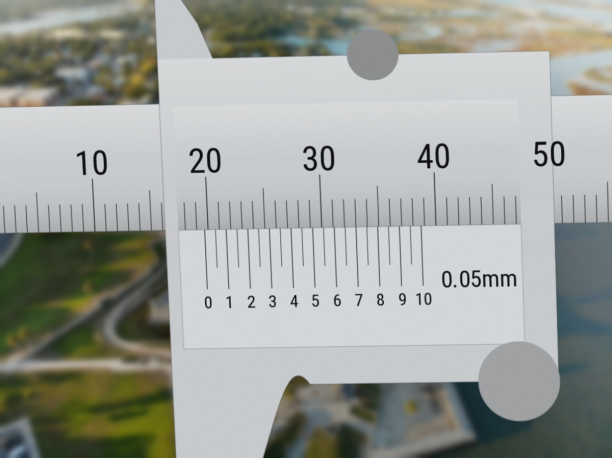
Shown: 19.7 mm
